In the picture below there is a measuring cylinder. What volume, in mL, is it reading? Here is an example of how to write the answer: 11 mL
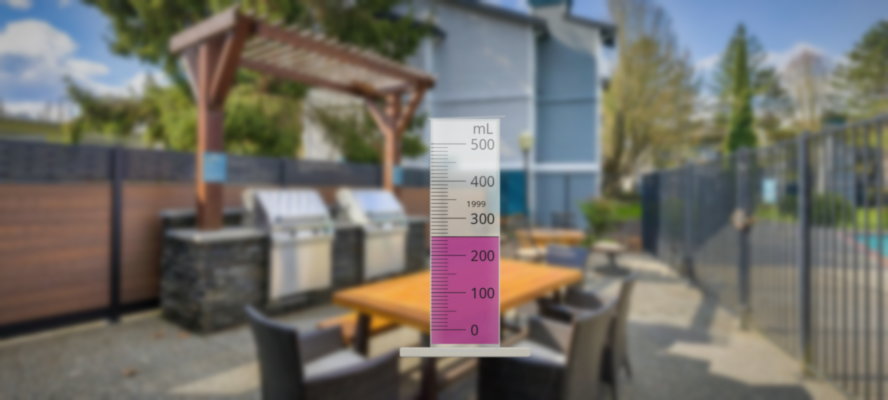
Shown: 250 mL
